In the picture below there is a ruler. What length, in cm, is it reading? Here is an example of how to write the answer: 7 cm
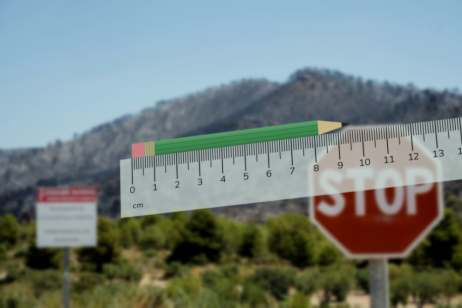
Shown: 9.5 cm
